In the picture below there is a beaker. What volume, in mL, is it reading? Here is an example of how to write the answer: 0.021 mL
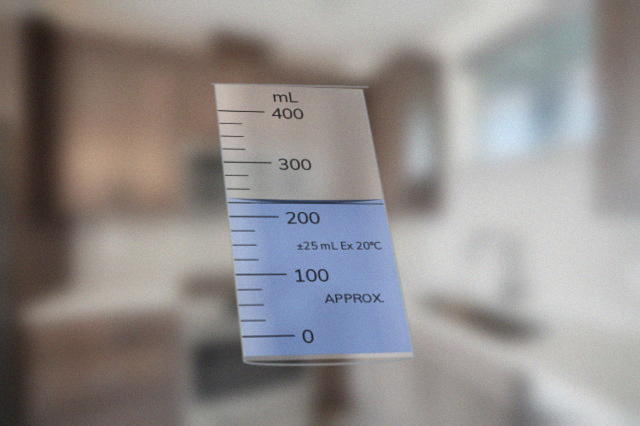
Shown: 225 mL
